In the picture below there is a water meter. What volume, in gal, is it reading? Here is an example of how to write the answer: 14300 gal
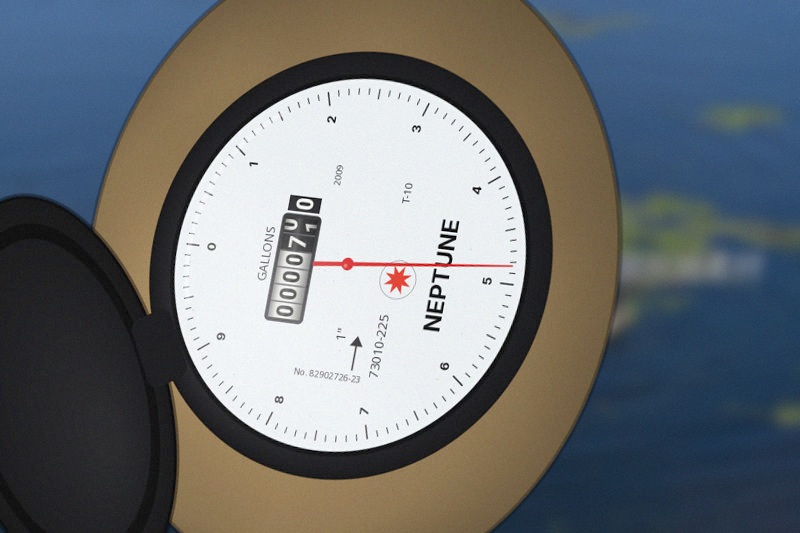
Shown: 704.8 gal
